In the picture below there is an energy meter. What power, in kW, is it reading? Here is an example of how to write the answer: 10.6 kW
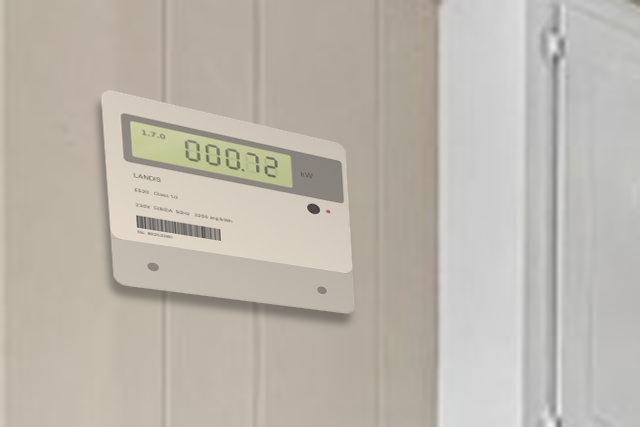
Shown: 0.72 kW
